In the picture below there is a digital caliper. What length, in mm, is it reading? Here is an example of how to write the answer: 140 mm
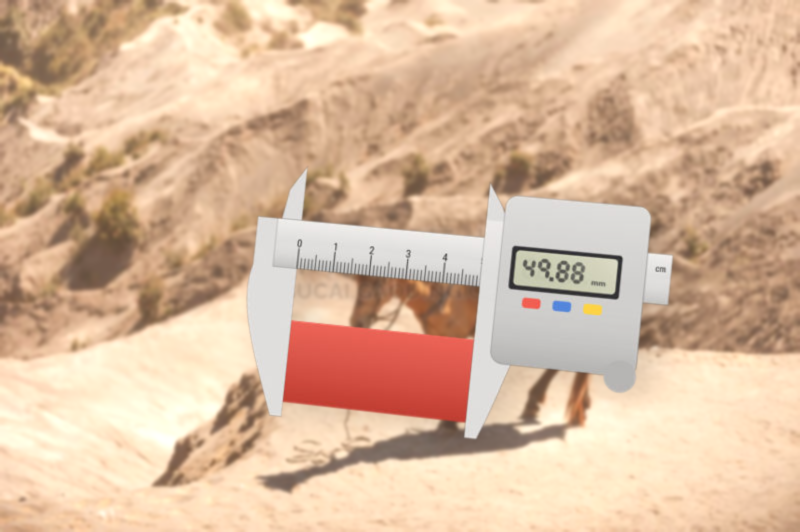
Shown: 49.88 mm
